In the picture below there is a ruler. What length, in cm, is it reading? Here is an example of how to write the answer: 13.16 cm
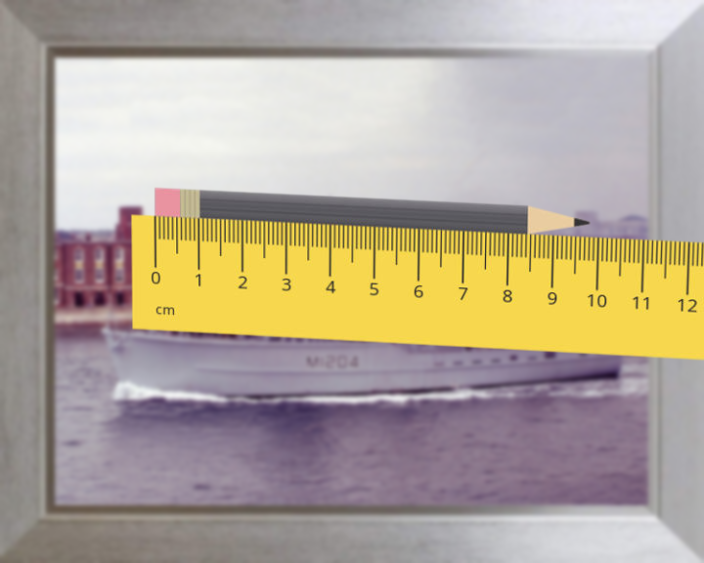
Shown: 9.8 cm
